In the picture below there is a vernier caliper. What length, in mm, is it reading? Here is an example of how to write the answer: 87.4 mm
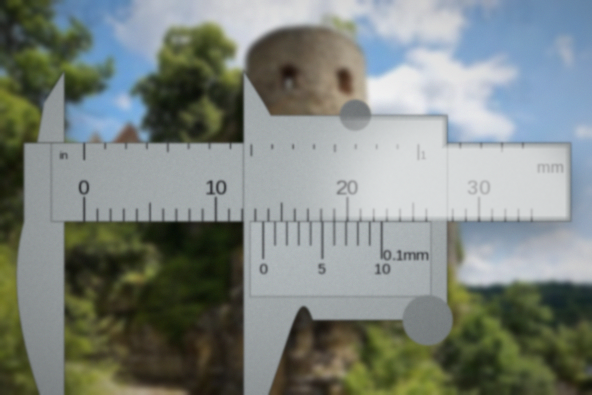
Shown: 13.6 mm
